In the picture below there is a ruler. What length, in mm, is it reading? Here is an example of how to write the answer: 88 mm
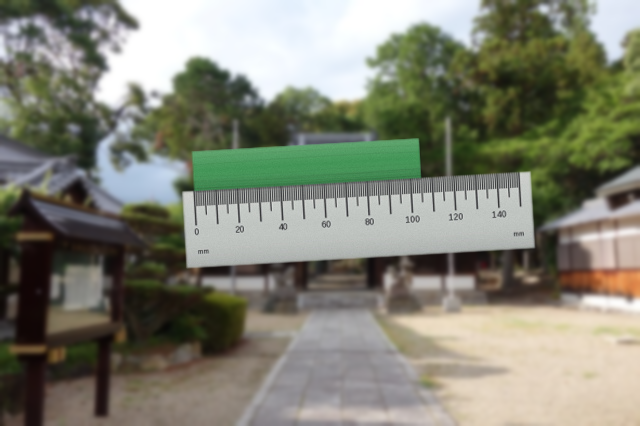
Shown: 105 mm
